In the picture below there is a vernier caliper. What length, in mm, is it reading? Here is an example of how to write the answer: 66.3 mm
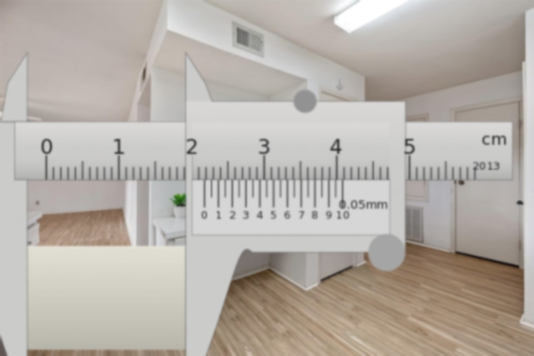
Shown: 21.8 mm
